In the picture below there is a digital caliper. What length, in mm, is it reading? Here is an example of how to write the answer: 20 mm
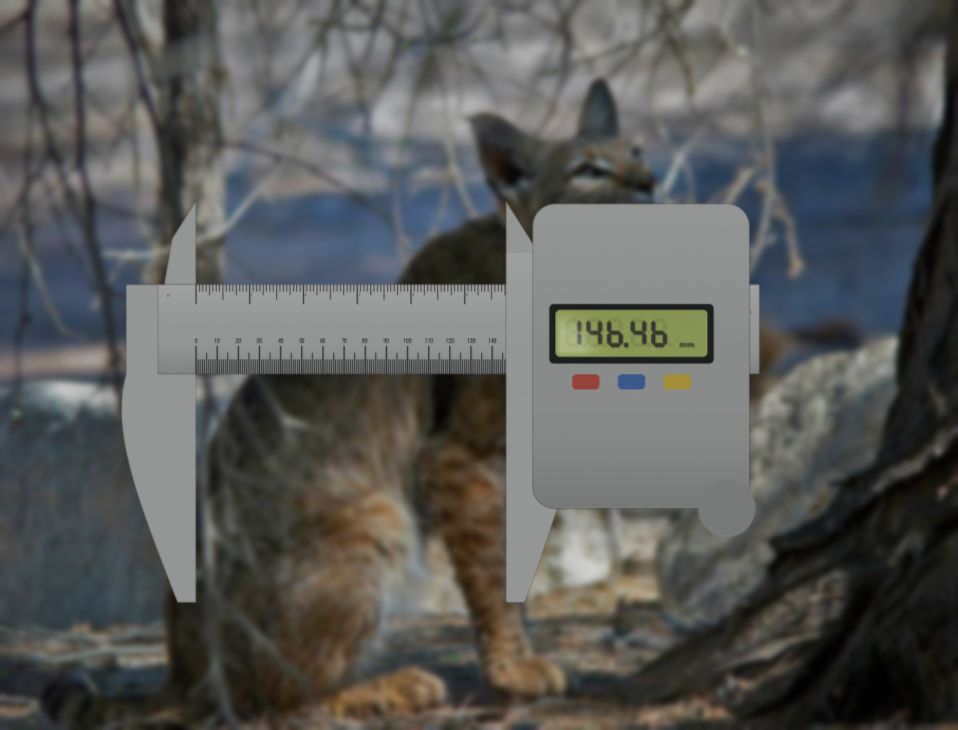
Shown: 146.46 mm
